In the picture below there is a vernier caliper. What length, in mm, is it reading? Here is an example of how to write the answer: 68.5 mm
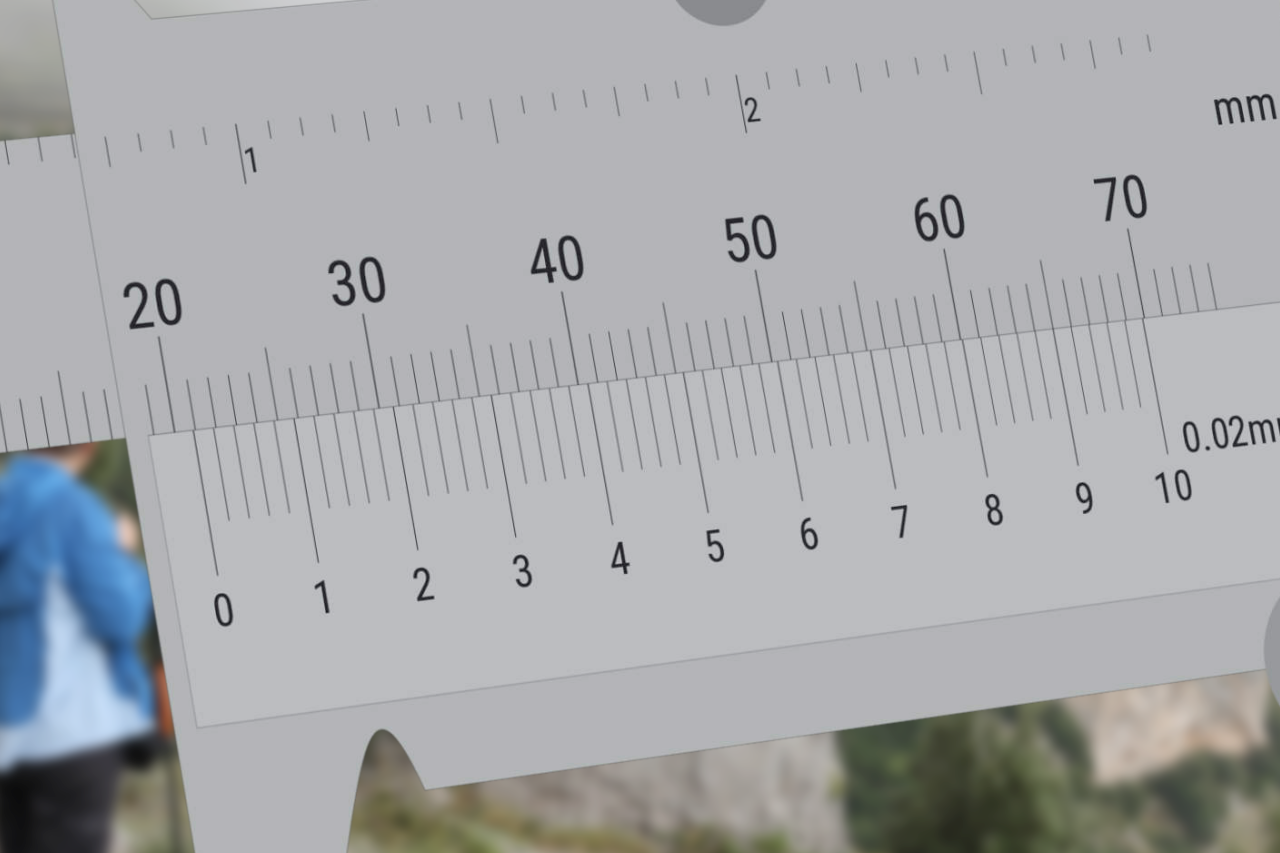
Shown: 20.9 mm
